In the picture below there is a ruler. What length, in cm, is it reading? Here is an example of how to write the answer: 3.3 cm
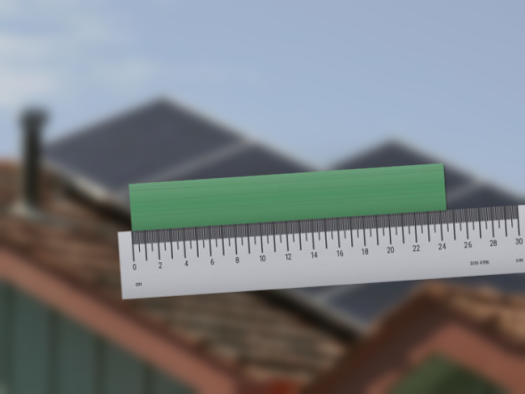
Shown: 24.5 cm
